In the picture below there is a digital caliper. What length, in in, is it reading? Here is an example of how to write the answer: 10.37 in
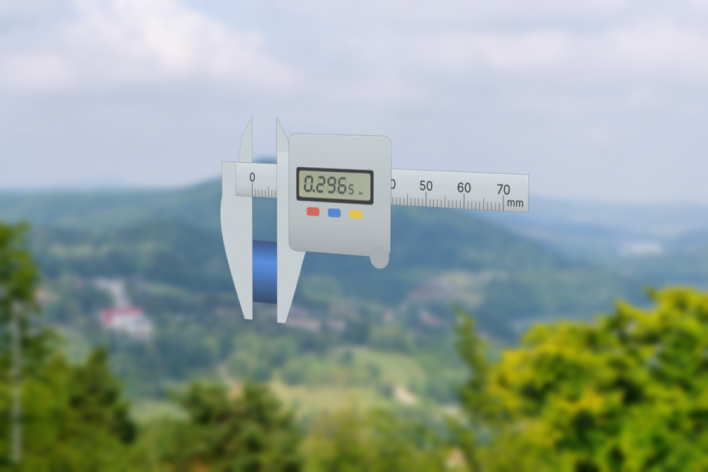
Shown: 0.2965 in
